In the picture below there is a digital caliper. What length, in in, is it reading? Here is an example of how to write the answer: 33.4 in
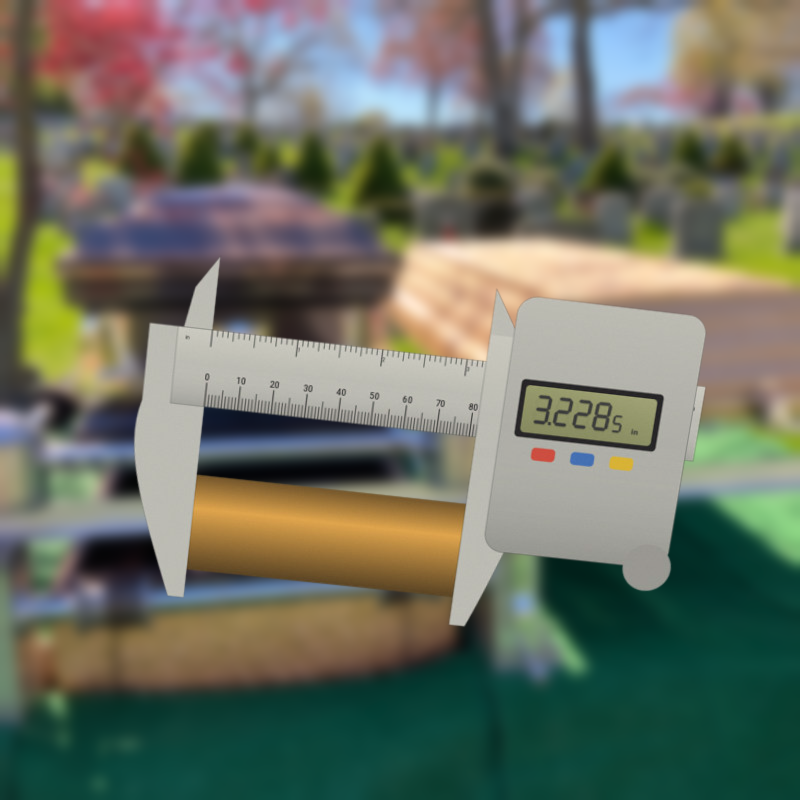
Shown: 3.2285 in
